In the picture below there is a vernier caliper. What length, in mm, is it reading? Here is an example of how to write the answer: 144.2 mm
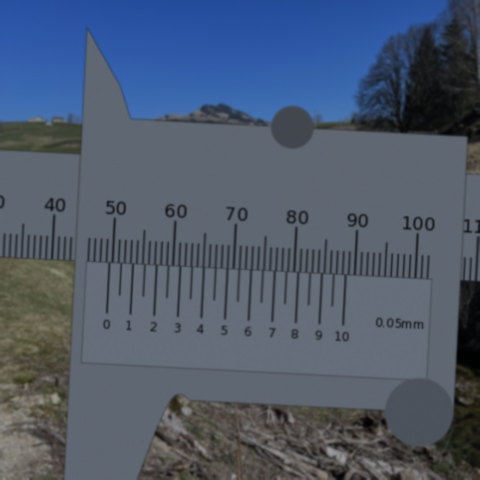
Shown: 49.5 mm
